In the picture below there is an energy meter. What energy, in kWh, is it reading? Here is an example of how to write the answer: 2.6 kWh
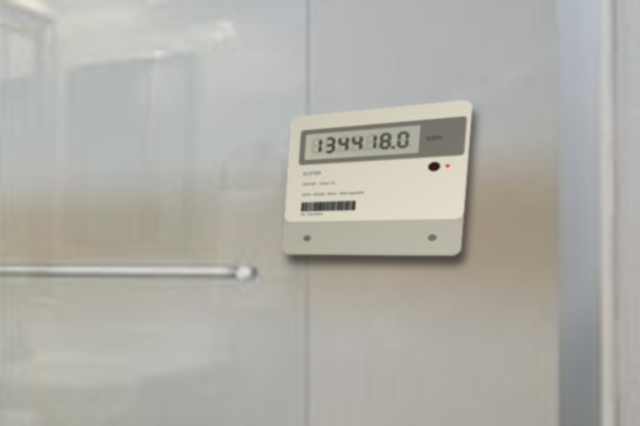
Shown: 134418.0 kWh
